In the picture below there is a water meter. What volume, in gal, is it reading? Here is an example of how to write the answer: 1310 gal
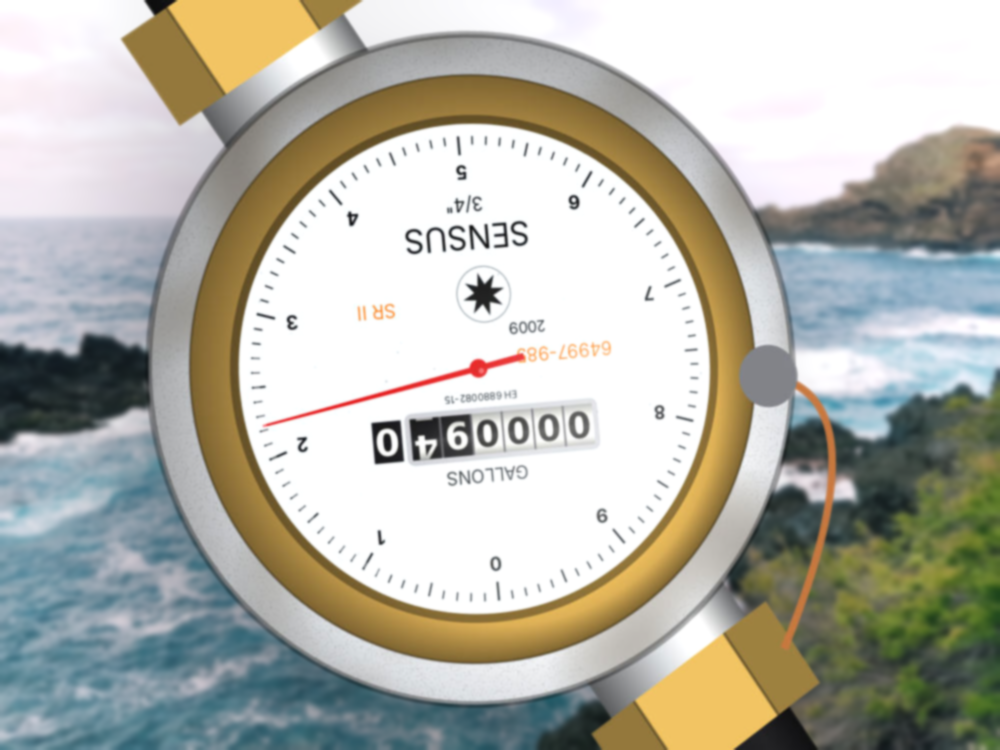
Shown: 942.2 gal
